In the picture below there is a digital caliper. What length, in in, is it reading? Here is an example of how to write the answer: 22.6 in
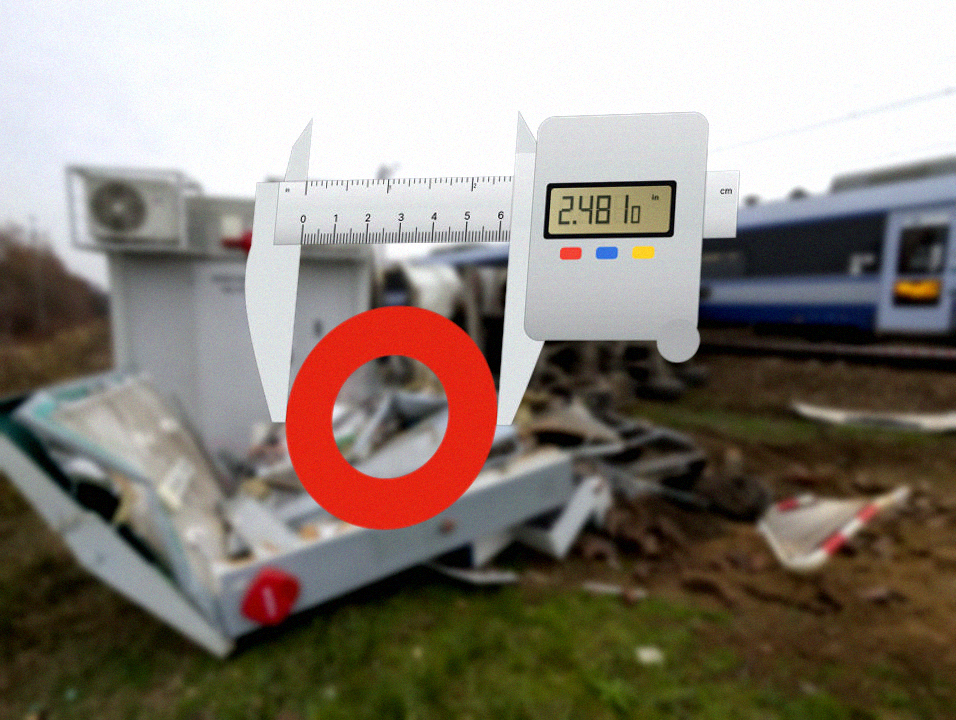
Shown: 2.4810 in
